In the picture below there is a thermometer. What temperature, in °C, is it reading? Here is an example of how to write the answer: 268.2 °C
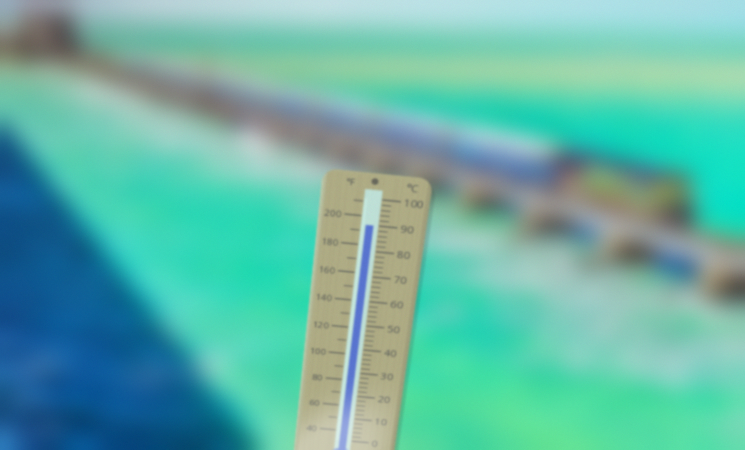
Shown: 90 °C
